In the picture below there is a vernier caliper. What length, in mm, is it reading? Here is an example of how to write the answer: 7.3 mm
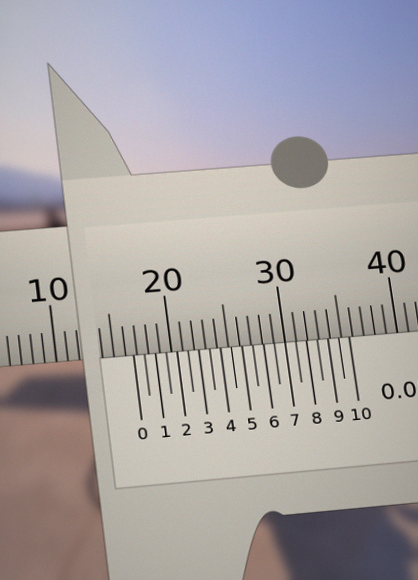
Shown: 16.7 mm
